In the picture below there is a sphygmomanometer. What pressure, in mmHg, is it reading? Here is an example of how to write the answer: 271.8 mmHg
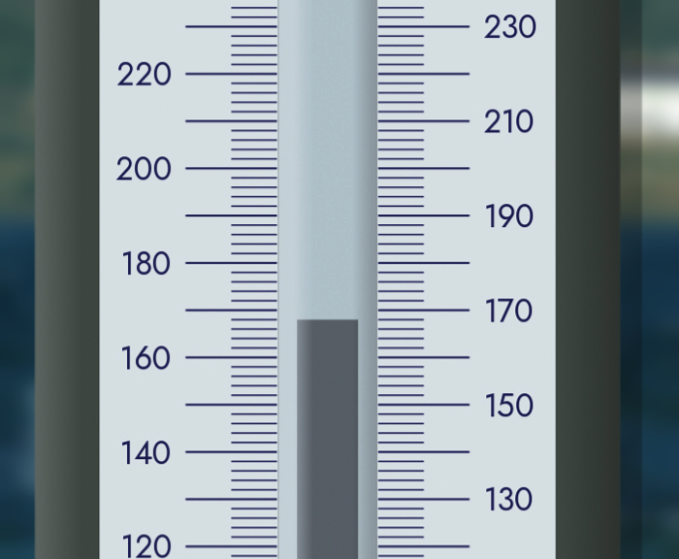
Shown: 168 mmHg
